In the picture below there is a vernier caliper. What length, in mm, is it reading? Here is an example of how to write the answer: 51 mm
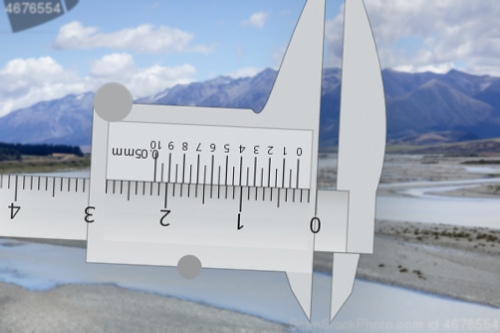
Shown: 2.6 mm
